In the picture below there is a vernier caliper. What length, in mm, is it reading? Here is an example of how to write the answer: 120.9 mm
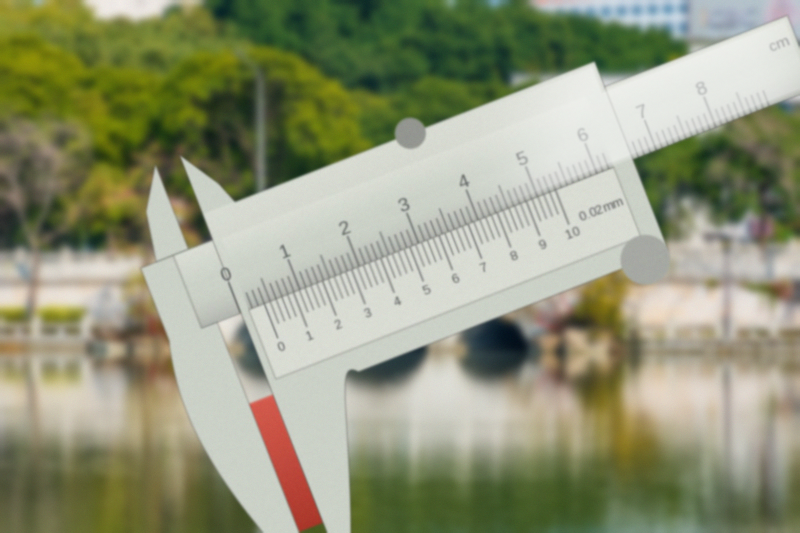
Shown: 4.0 mm
